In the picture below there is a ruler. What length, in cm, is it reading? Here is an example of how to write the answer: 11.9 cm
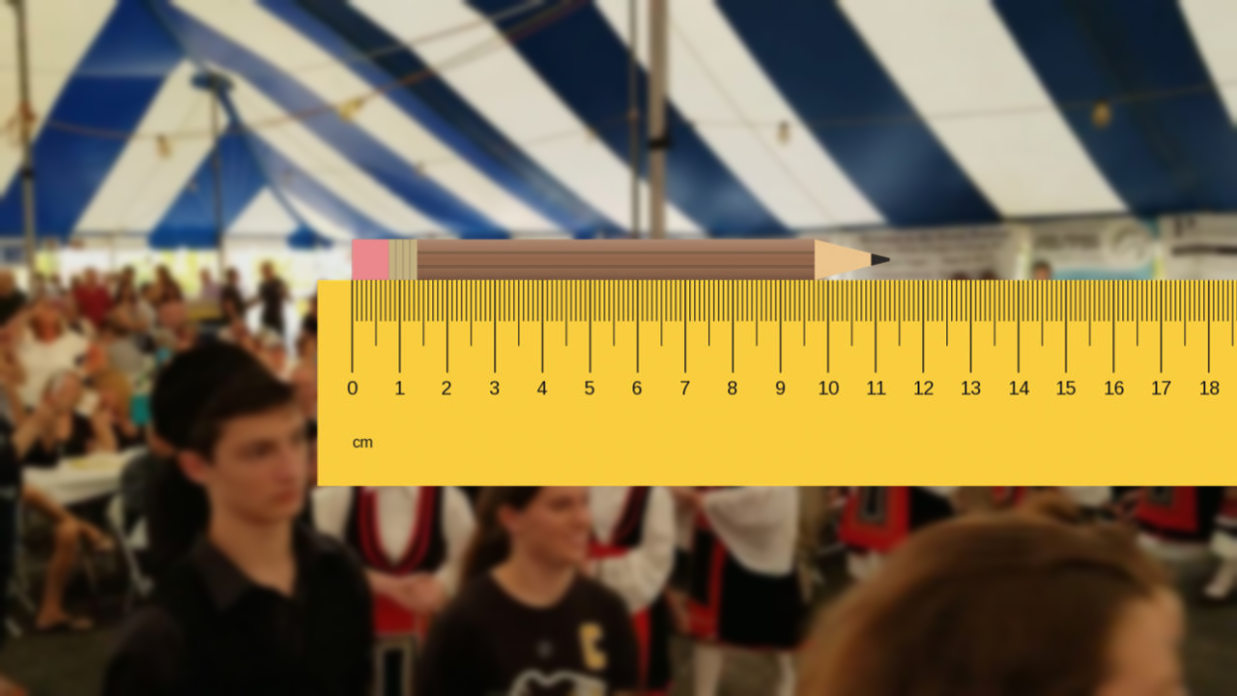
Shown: 11.3 cm
